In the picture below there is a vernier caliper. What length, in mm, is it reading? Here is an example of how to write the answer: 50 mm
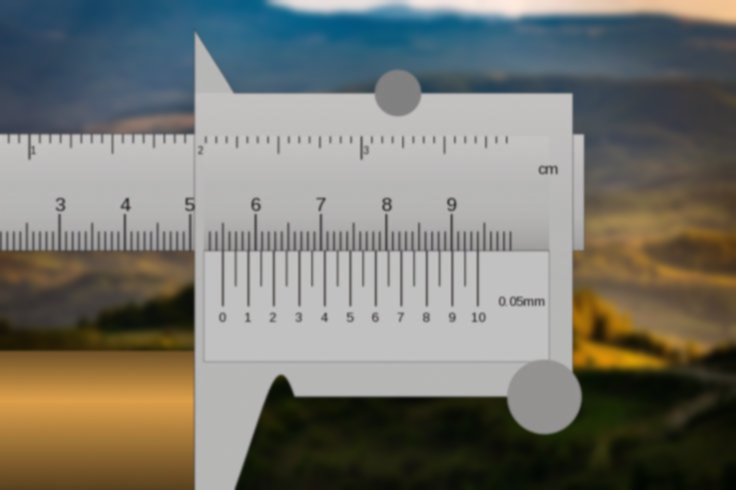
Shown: 55.0 mm
